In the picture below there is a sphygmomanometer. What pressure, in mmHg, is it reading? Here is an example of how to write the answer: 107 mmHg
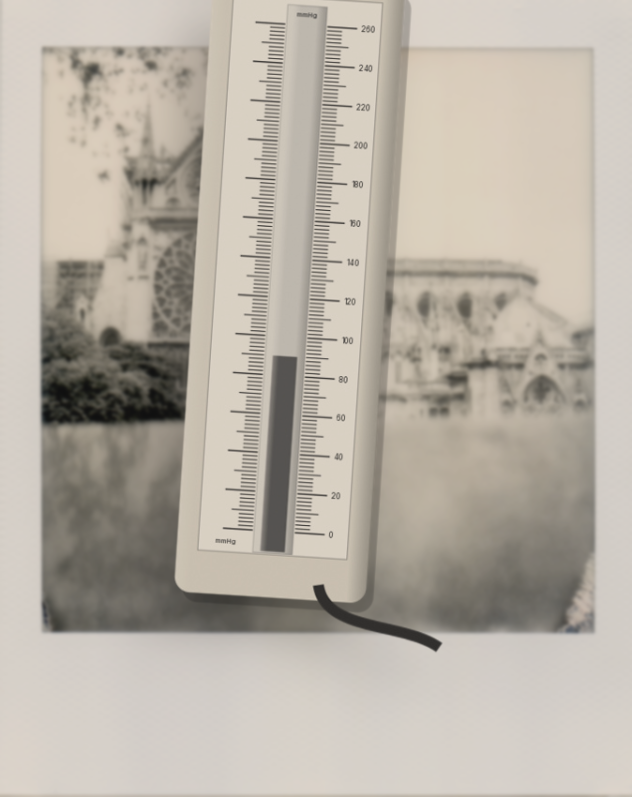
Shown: 90 mmHg
